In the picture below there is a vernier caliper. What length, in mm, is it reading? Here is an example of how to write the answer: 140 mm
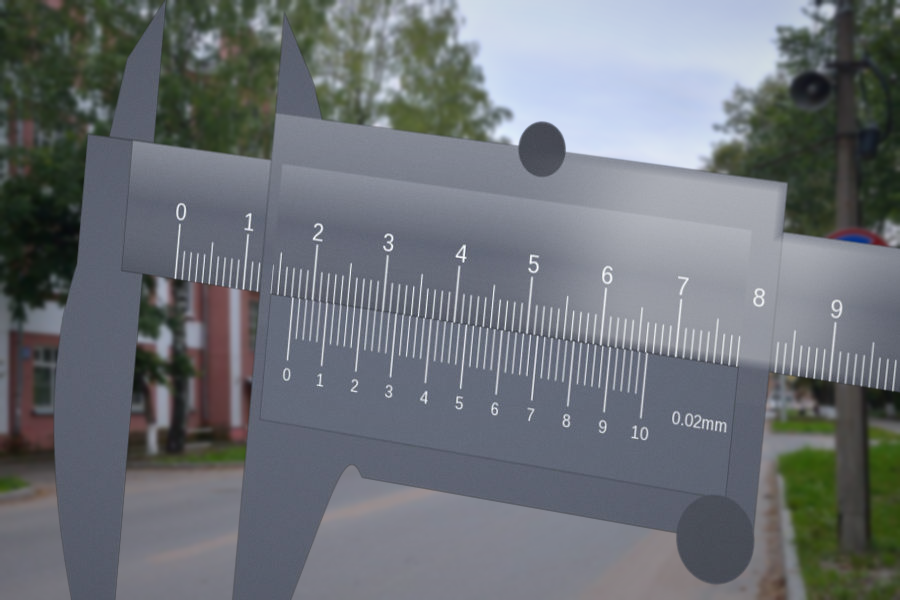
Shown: 17.2 mm
